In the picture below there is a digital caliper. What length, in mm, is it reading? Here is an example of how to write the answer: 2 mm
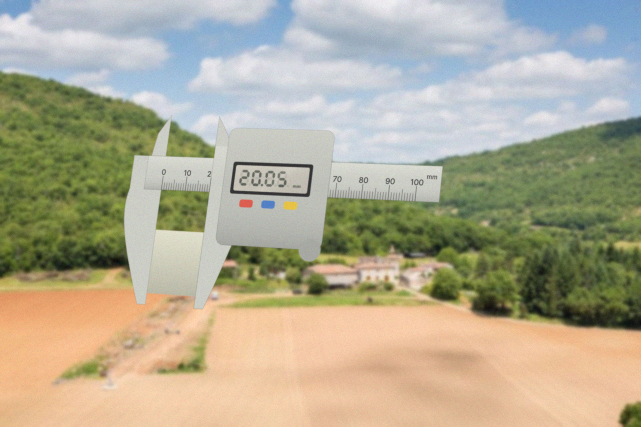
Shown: 20.05 mm
